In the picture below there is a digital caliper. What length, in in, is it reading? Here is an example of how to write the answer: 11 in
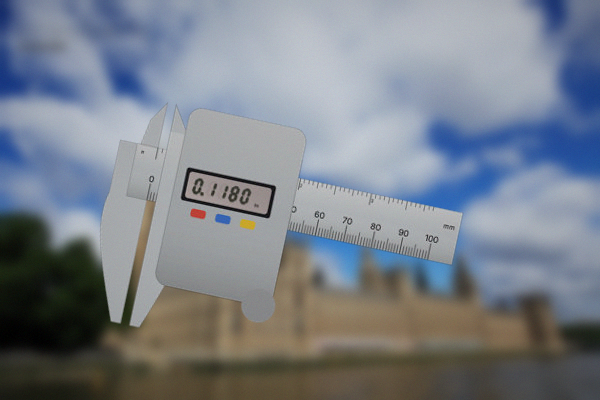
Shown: 0.1180 in
